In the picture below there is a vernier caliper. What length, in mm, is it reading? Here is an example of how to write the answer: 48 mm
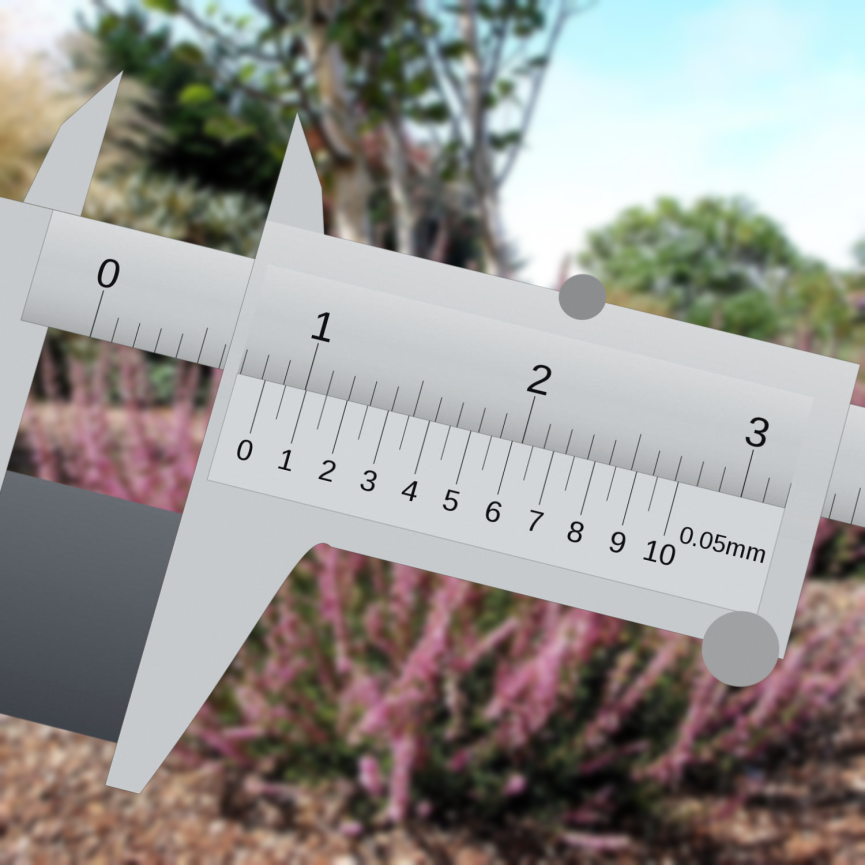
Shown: 8.15 mm
